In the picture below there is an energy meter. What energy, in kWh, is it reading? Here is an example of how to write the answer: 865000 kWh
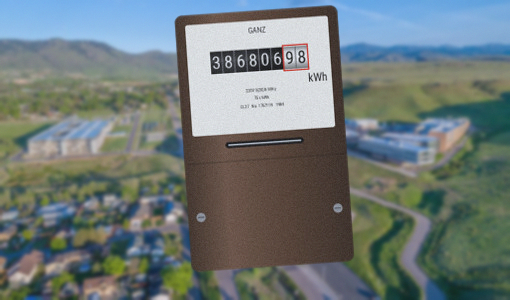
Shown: 386806.98 kWh
